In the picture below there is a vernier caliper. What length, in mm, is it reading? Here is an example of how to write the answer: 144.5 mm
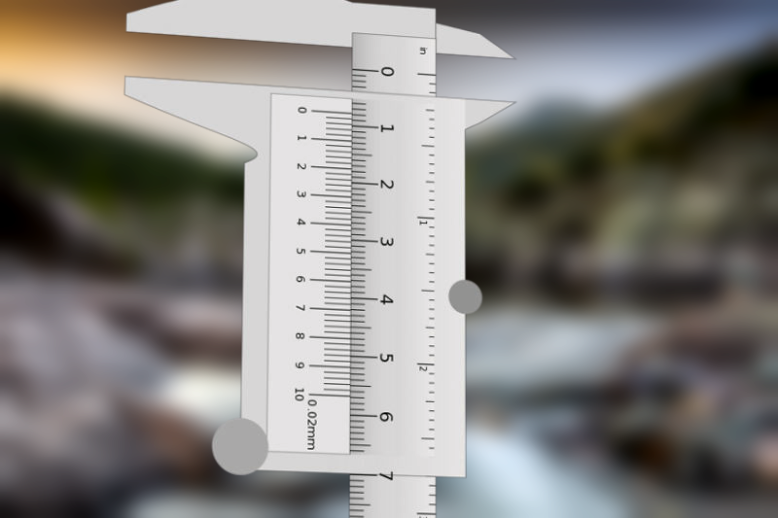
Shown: 7.8 mm
